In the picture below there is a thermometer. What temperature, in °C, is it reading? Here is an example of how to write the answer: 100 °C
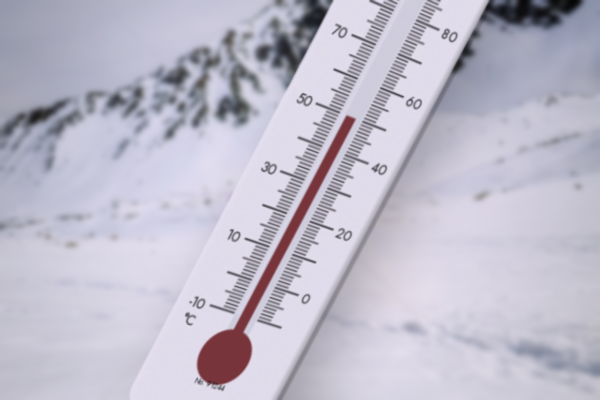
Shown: 50 °C
